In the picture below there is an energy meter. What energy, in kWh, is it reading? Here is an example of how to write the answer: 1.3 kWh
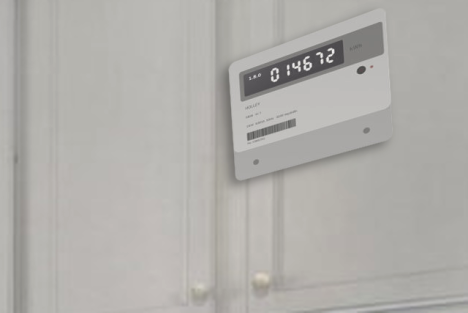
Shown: 14672 kWh
